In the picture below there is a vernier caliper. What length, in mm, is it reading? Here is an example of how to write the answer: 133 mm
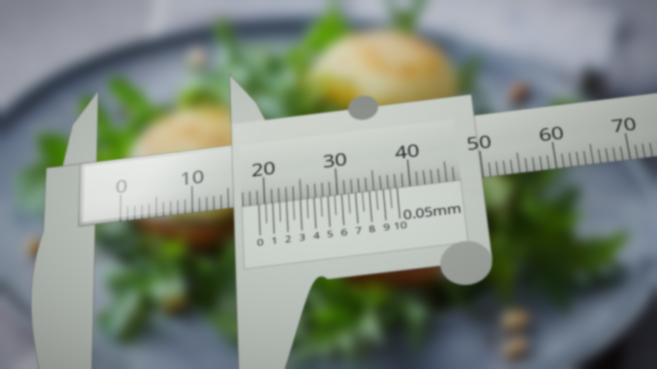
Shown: 19.2 mm
